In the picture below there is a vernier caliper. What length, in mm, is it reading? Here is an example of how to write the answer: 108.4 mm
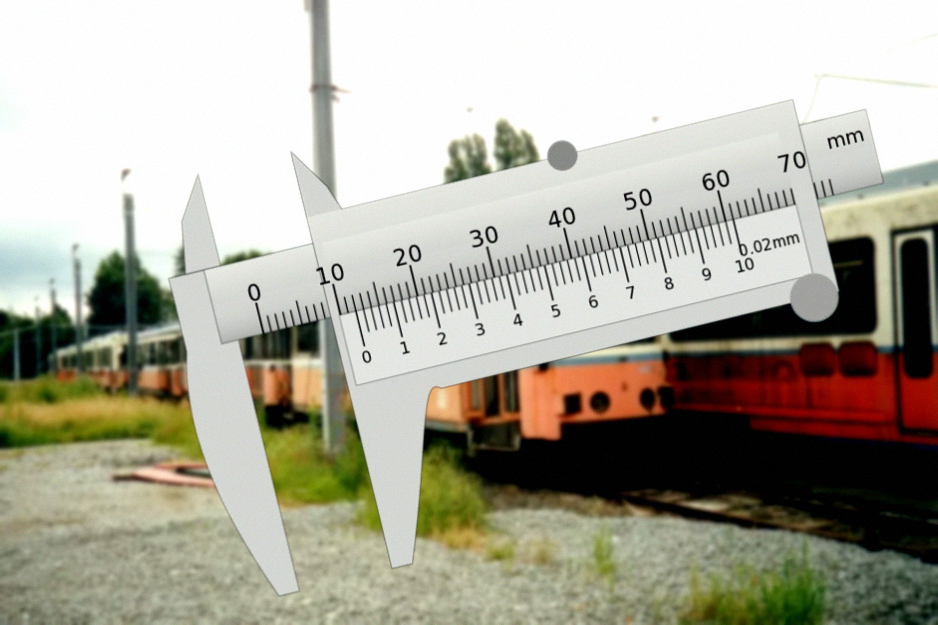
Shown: 12.0 mm
